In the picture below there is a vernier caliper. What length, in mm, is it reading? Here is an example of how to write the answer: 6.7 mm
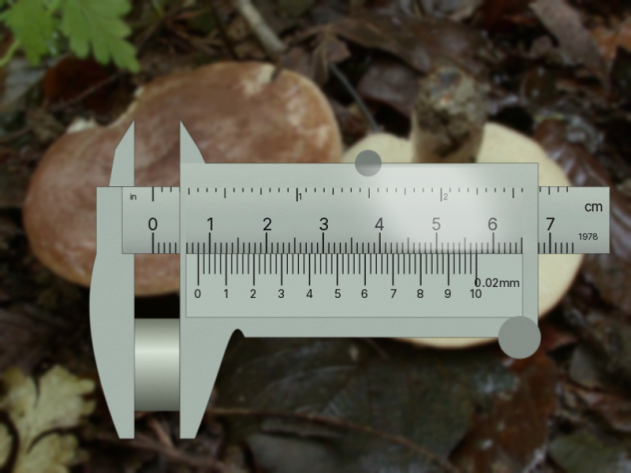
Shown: 8.0 mm
